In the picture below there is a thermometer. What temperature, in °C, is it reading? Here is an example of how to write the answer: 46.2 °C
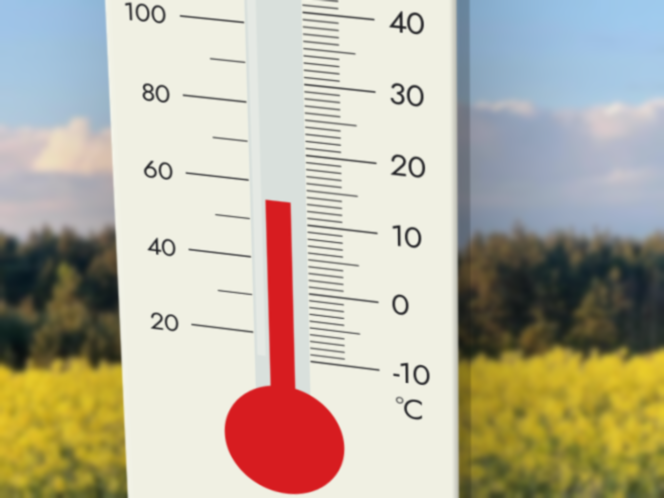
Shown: 13 °C
